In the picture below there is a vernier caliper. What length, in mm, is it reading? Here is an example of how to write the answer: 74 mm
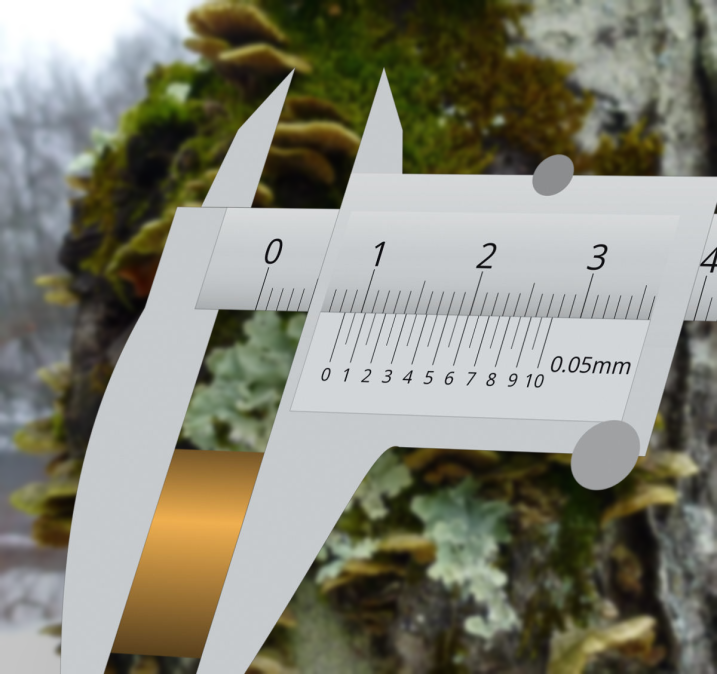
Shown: 8.5 mm
